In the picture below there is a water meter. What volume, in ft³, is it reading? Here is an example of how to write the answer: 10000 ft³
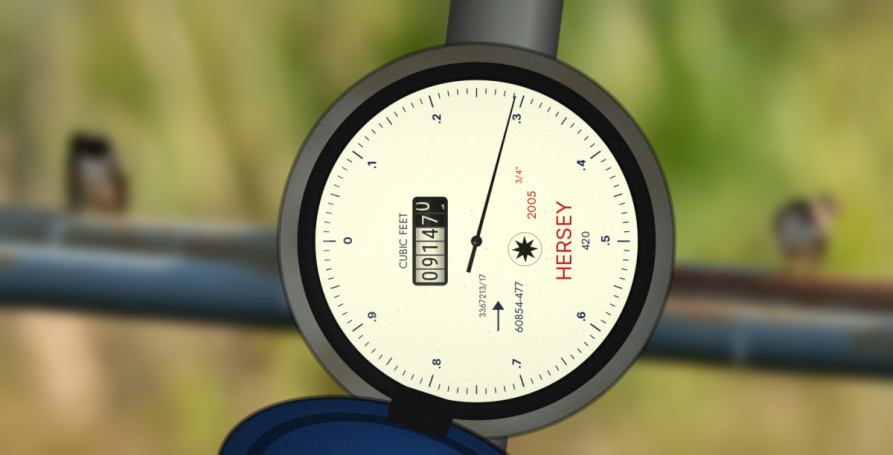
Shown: 91470.29 ft³
